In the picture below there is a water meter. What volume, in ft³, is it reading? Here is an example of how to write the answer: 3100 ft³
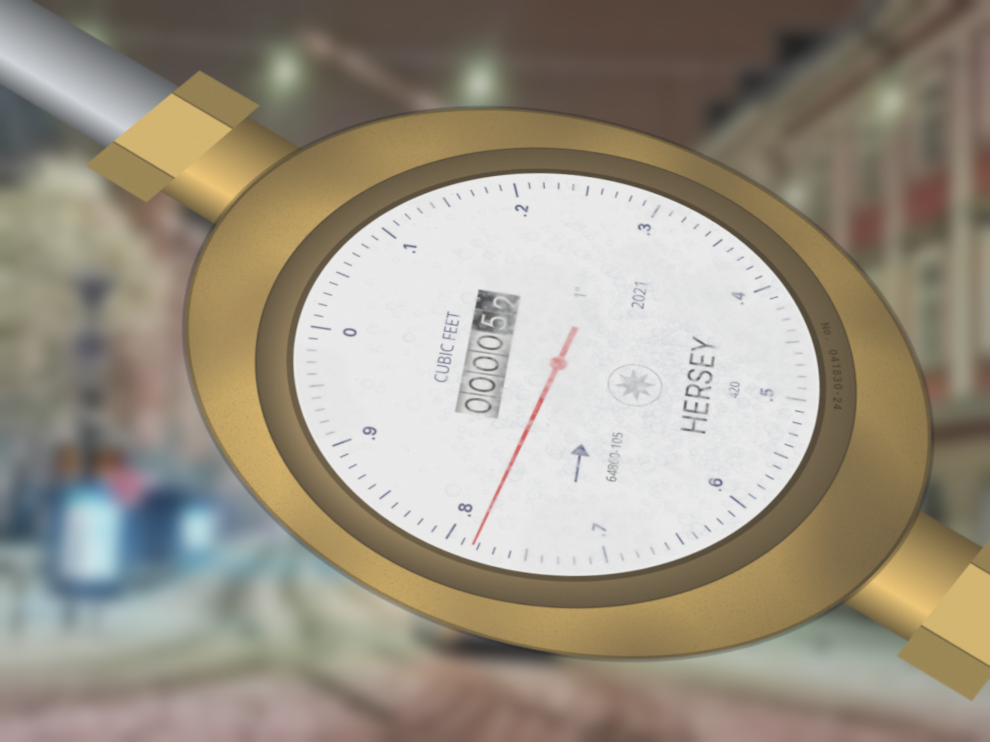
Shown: 51.78 ft³
